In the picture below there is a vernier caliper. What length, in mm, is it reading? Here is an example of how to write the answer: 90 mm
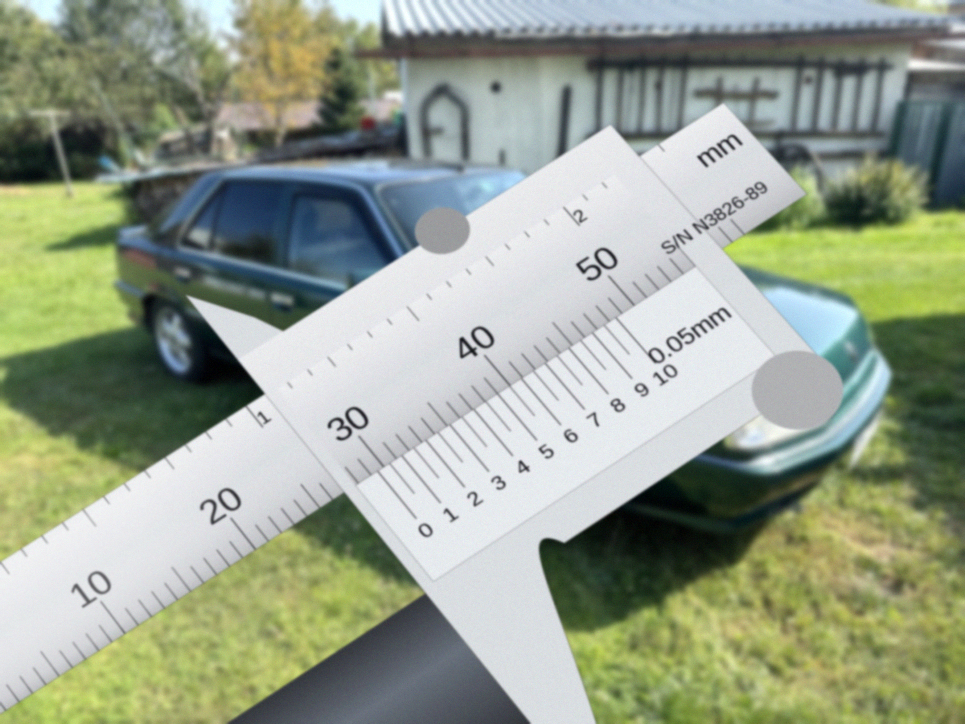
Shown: 29.5 mm
